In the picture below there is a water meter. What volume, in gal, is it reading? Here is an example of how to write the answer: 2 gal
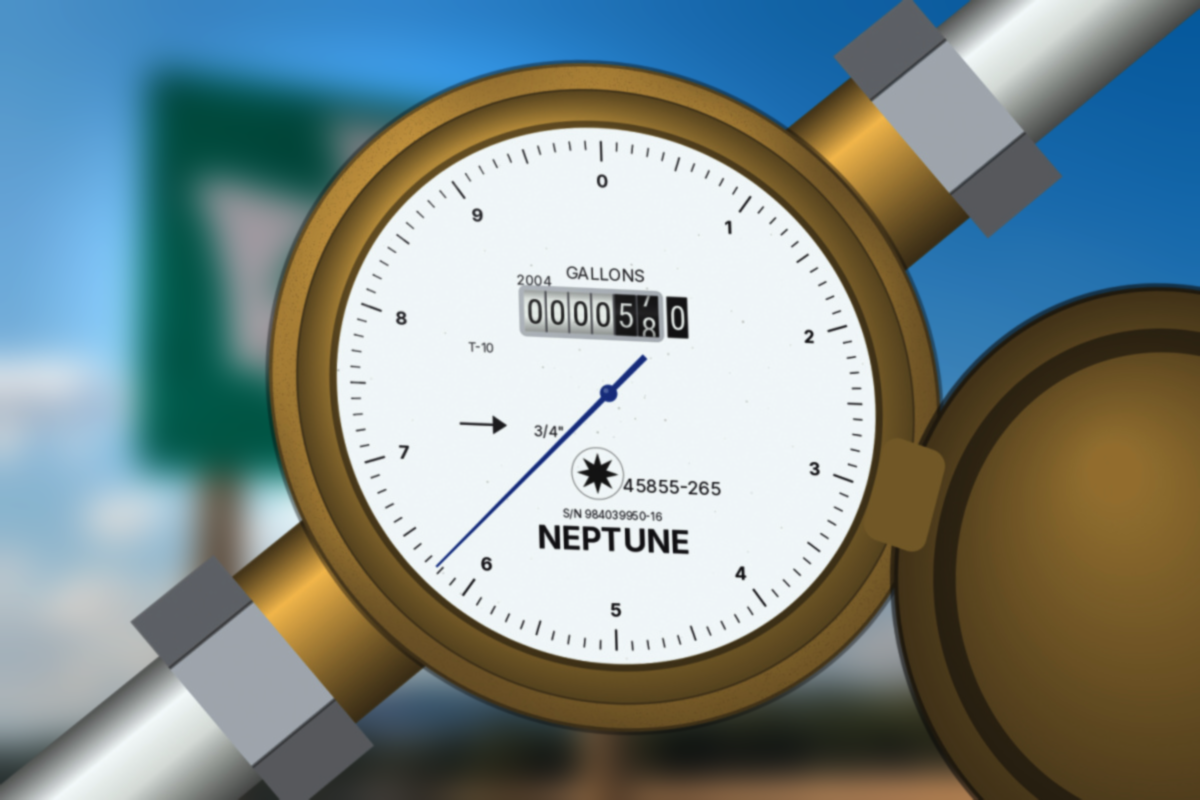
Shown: 576.2 gal
